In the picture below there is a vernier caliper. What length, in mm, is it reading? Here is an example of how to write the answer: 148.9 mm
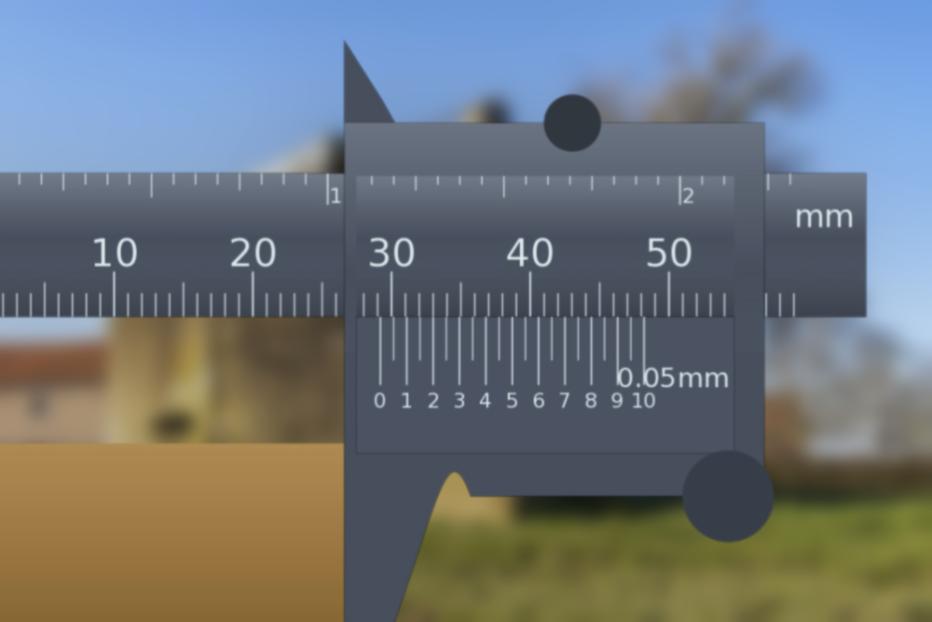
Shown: 29.2 mm
